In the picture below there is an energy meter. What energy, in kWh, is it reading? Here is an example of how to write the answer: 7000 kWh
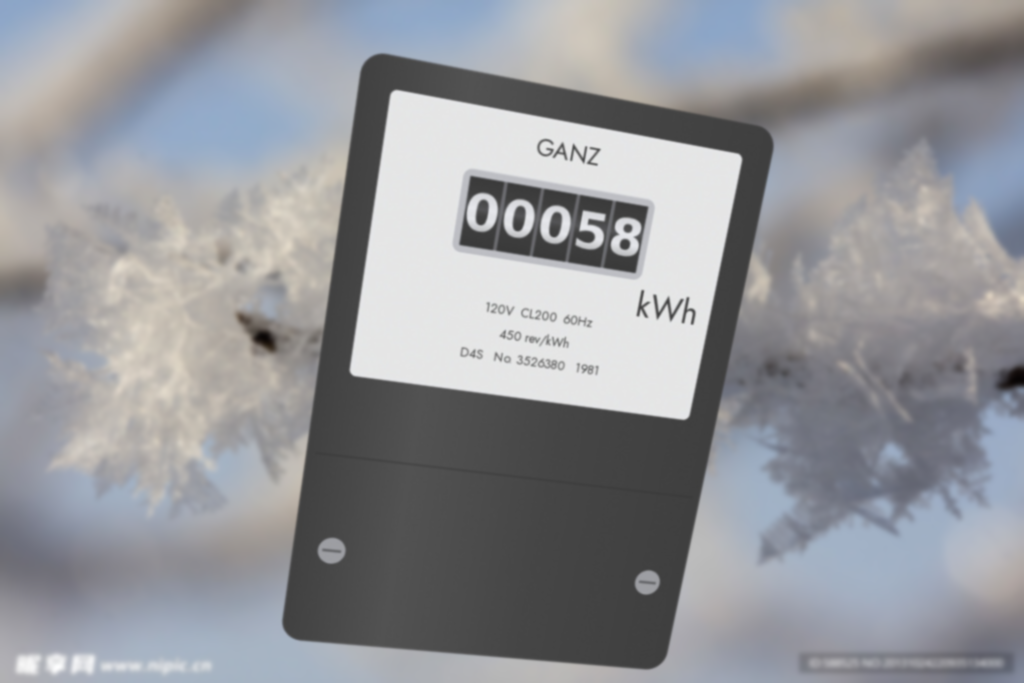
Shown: 58 kWh
